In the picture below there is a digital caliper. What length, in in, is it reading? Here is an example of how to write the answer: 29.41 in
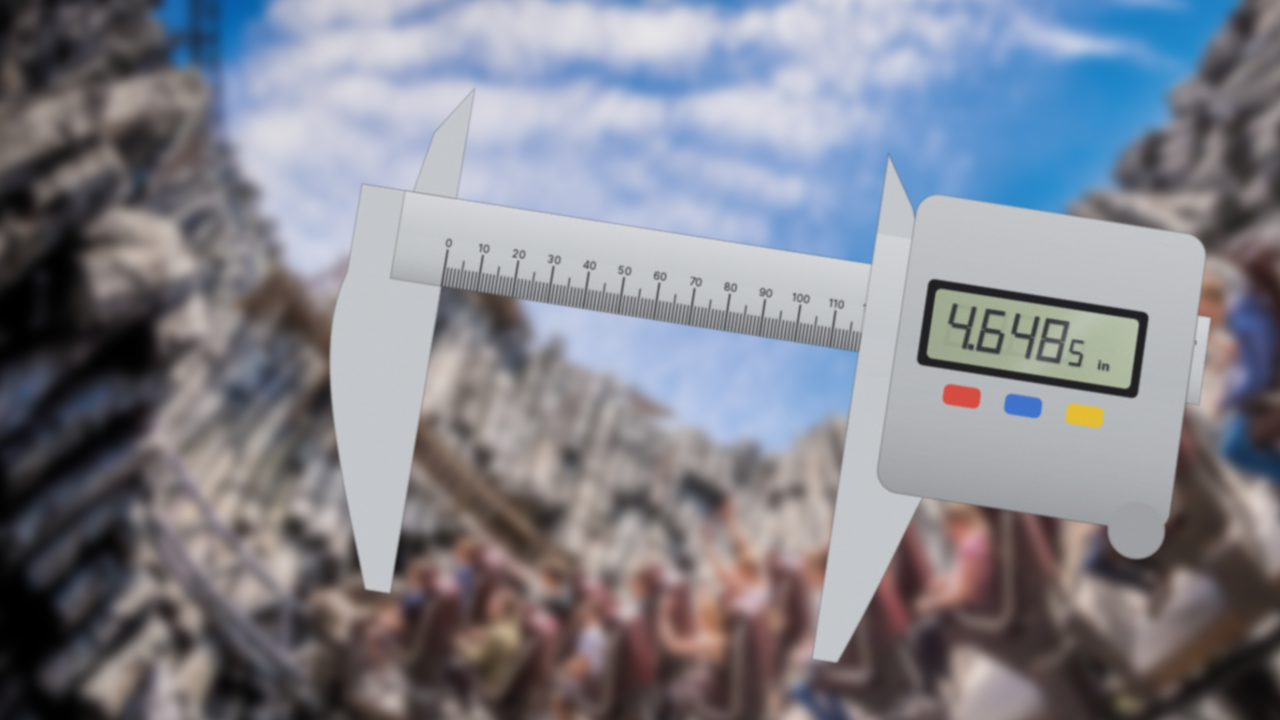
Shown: 4.6485 in
